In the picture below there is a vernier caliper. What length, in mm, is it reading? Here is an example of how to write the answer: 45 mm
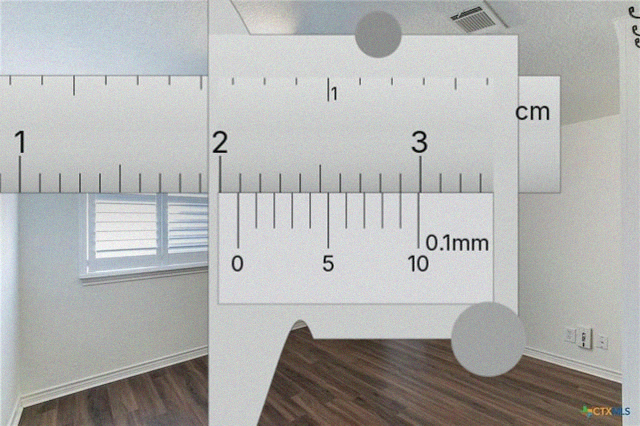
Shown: 20.9 mm
